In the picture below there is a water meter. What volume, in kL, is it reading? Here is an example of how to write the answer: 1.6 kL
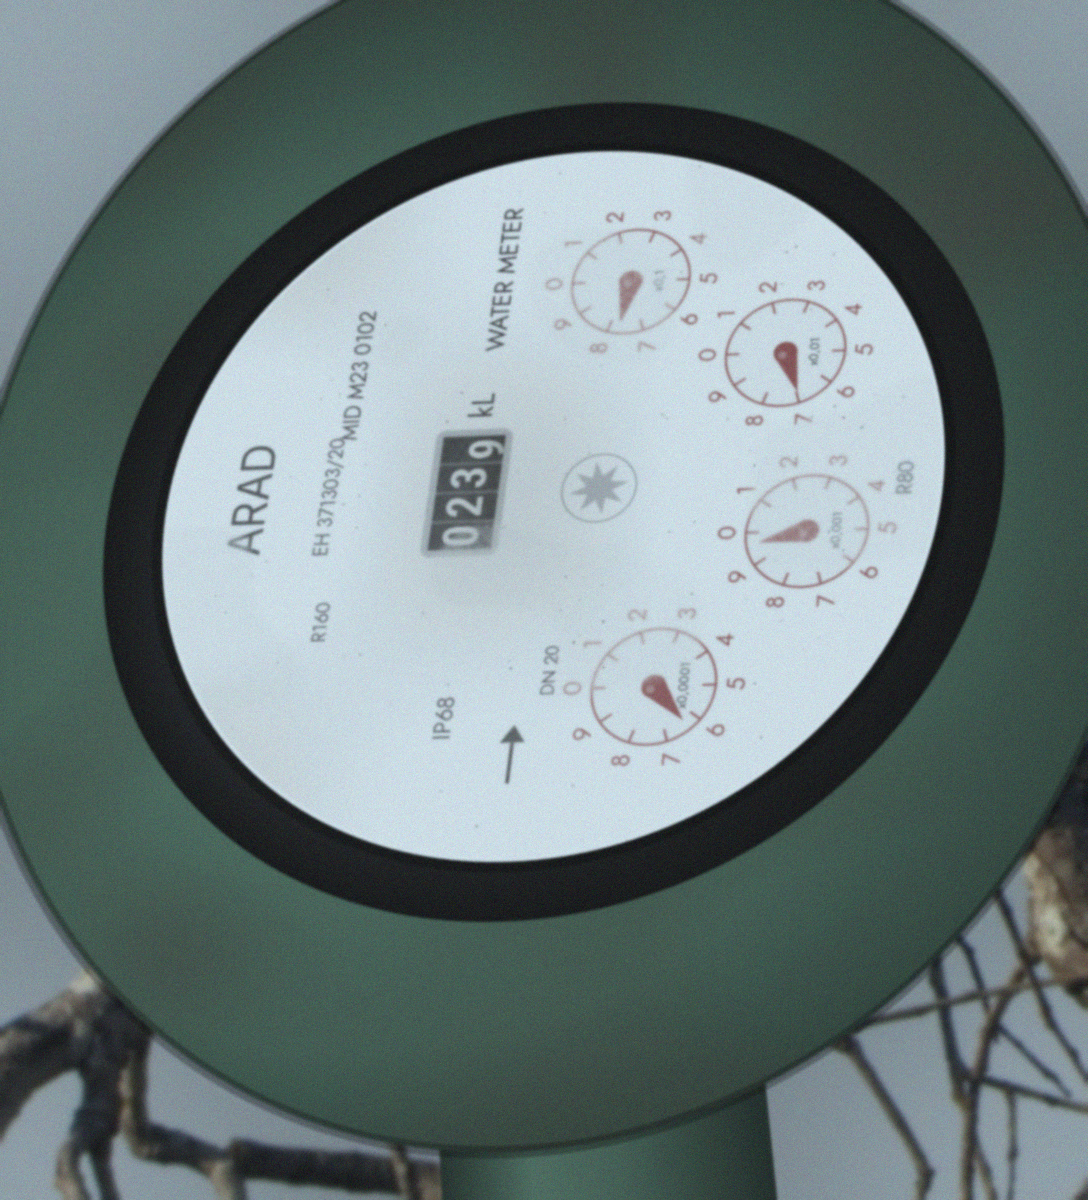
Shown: 238.7696 kL
